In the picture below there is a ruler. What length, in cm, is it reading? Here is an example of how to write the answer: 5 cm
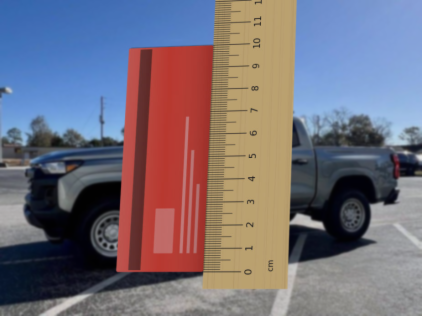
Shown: 10 cm
